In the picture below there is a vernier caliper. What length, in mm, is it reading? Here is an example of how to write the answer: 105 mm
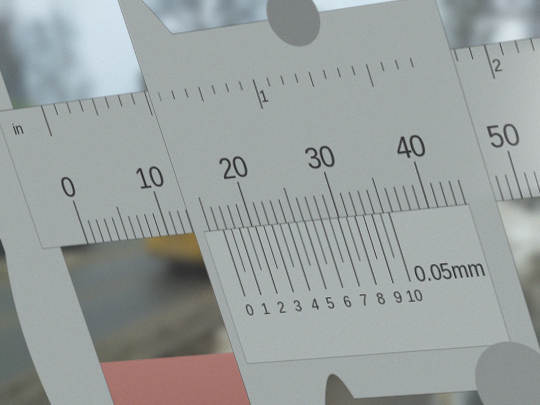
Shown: 16.6 mm
